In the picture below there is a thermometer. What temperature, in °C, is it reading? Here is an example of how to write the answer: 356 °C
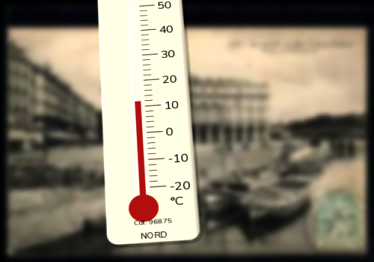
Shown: 12 °C
